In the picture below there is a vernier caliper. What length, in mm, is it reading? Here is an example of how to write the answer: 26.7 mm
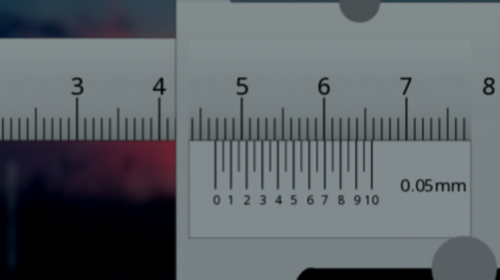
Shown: 46.8 mm
